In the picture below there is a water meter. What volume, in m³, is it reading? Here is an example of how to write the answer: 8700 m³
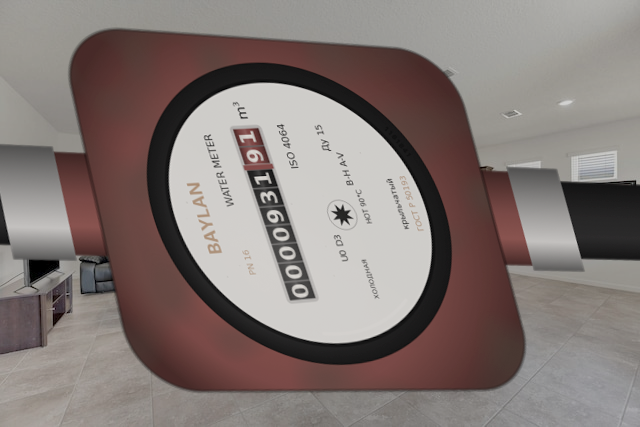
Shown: 931.91 m³
